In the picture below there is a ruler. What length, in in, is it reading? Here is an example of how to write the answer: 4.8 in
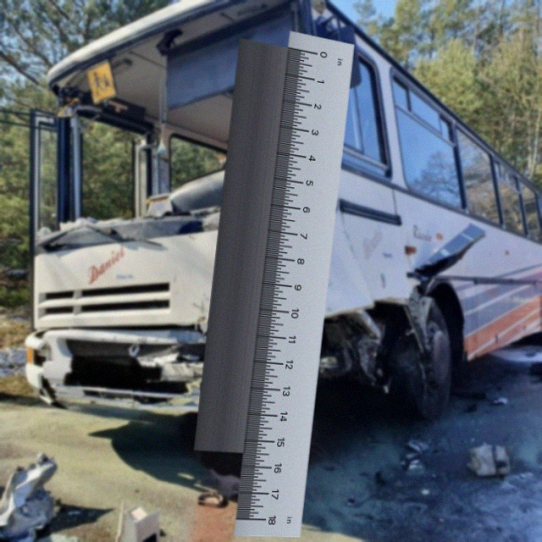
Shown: 15.5 in
